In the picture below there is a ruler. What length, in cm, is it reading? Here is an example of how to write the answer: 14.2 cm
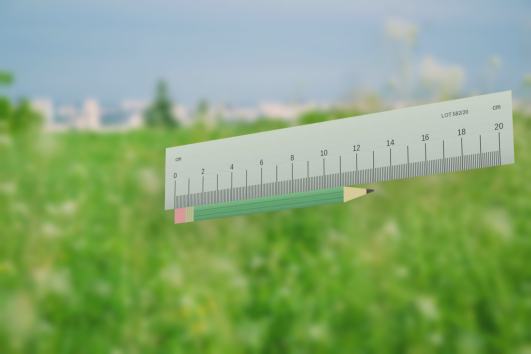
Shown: 13 cm
